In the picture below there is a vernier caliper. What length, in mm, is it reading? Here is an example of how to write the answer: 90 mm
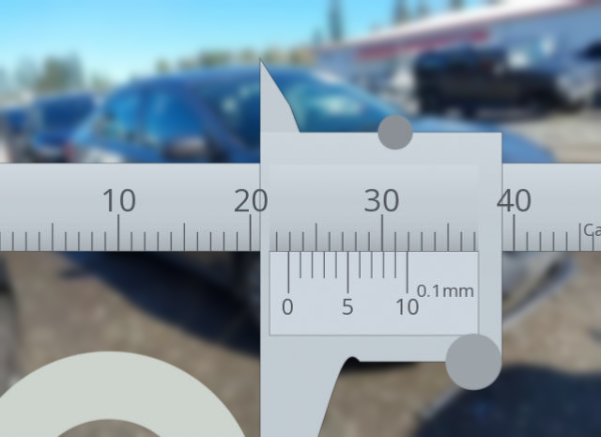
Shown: 22.9 mm
